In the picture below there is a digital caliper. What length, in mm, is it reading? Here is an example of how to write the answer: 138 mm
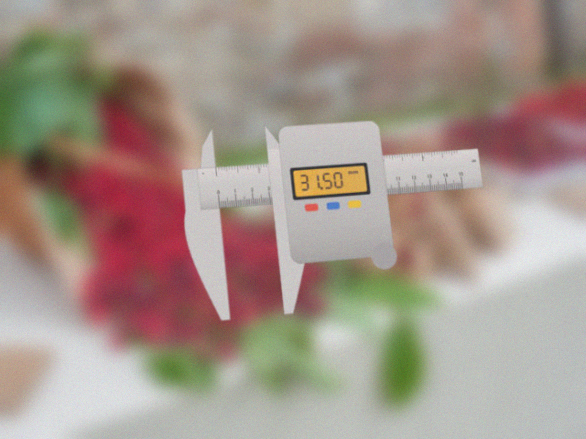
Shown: 31.50 mm
